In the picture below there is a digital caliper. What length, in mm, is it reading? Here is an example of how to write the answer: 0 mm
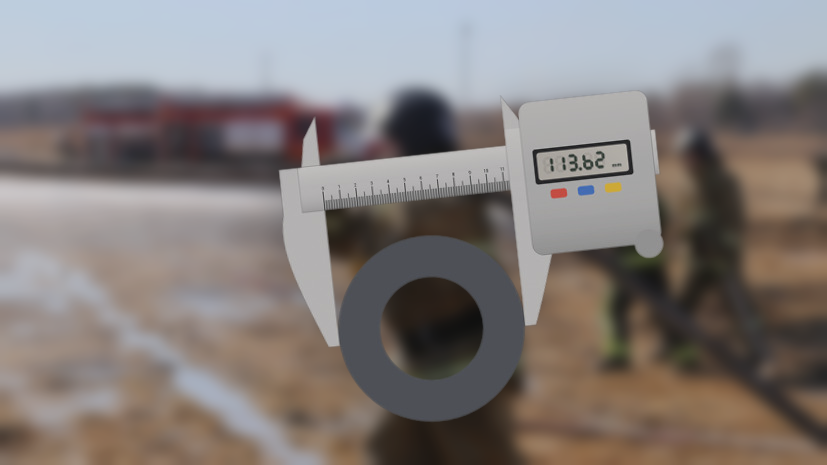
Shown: 113.62 mm
